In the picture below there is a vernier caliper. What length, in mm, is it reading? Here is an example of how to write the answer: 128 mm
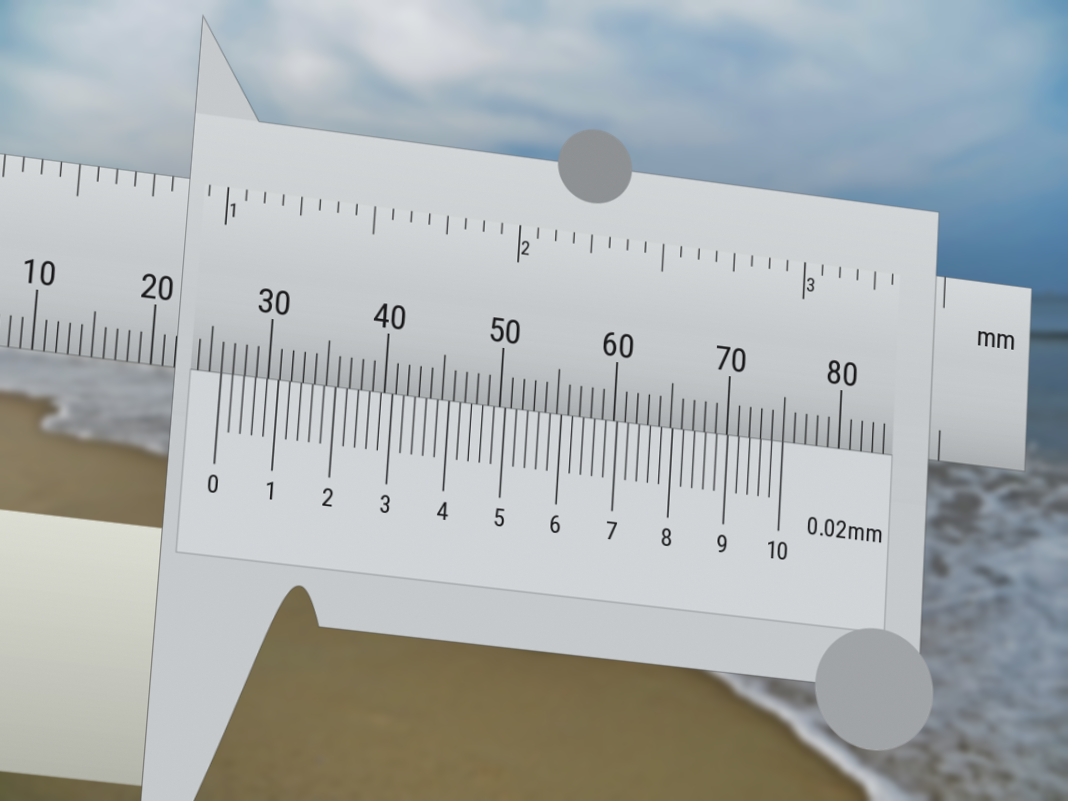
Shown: 26.0 mm
